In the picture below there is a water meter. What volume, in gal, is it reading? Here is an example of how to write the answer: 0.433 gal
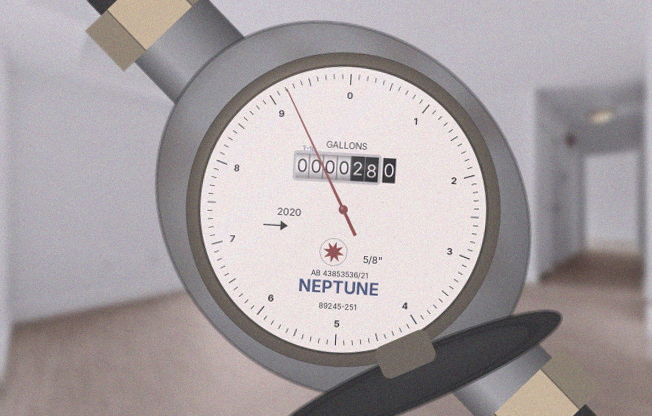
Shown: 279.2 gal
